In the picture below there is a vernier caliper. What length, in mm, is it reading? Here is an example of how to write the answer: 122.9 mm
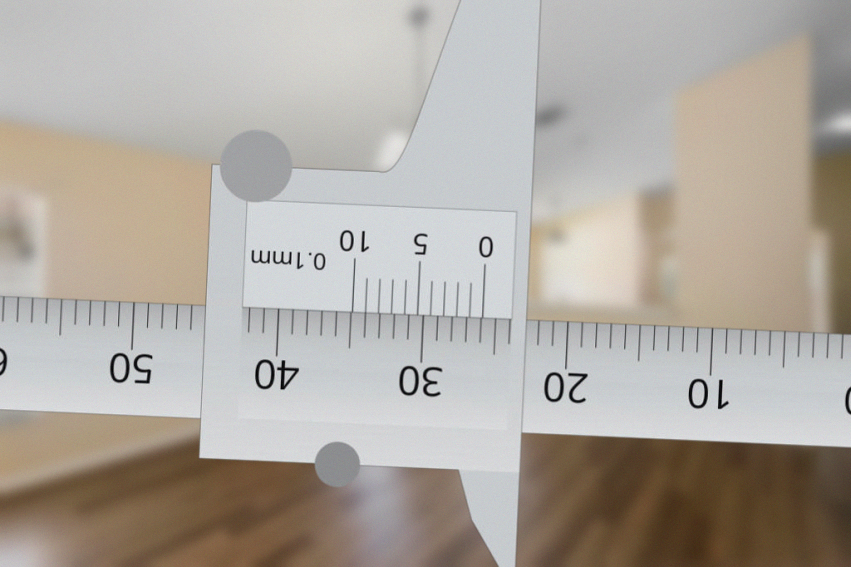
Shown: 25.9 mm
